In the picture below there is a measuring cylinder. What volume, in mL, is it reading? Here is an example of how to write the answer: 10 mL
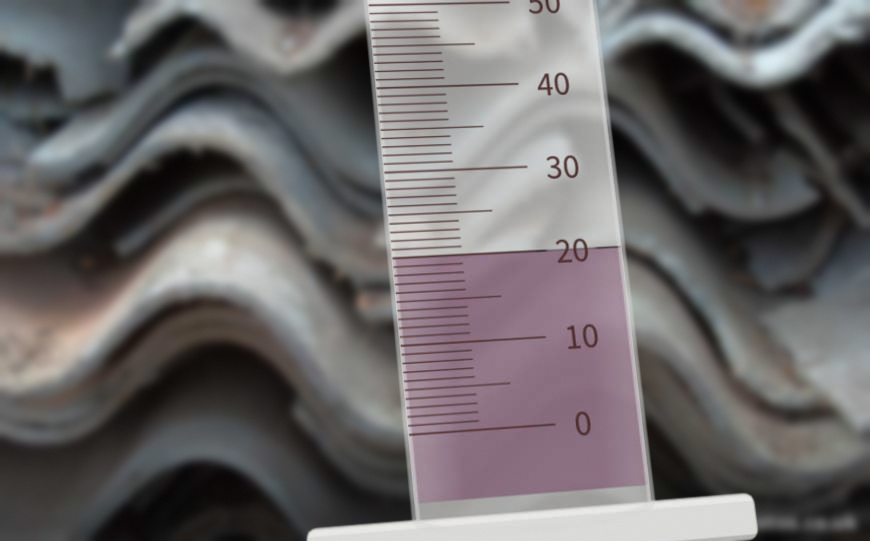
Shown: 20 mL
